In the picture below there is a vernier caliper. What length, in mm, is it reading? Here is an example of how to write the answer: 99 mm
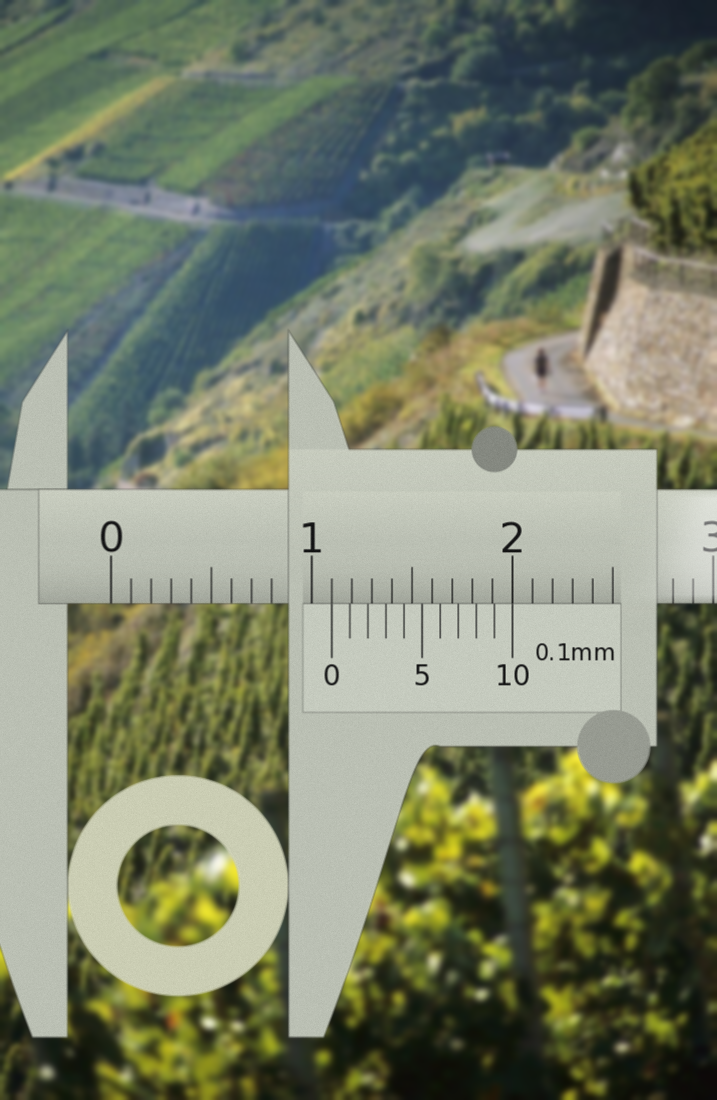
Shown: 11.0 mm
